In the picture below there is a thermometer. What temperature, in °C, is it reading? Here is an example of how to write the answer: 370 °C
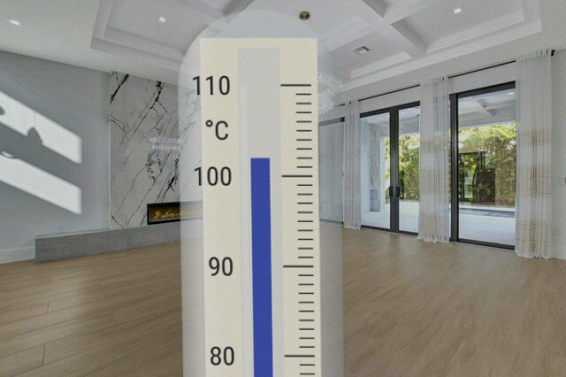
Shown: 102 °C
